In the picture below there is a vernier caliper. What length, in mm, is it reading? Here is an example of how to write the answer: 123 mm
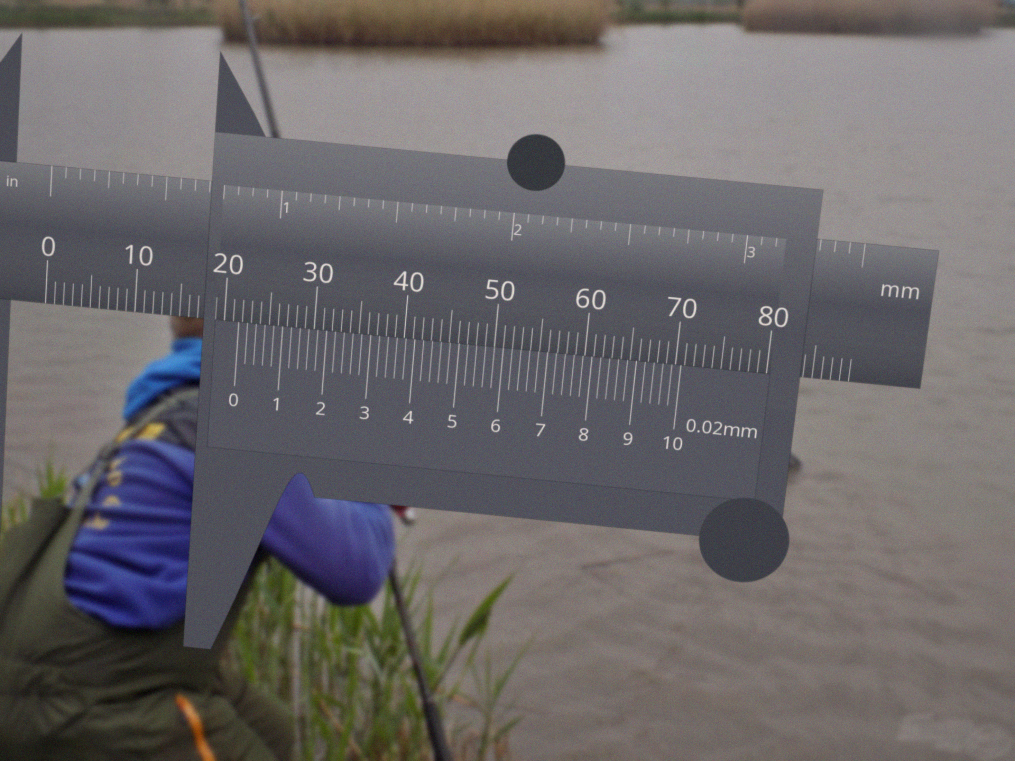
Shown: 21.6 mm
